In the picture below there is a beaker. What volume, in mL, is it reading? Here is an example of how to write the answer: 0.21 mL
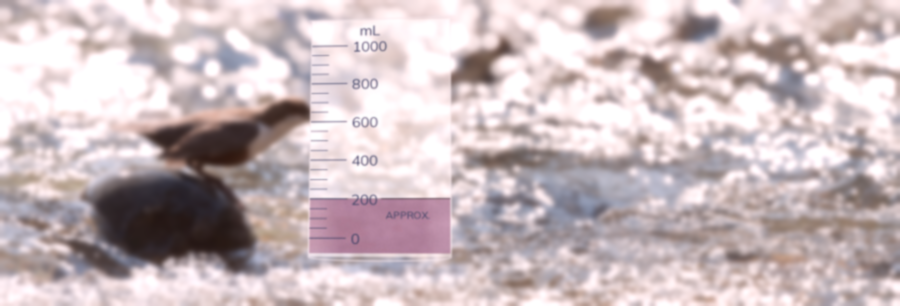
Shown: 200 mL
